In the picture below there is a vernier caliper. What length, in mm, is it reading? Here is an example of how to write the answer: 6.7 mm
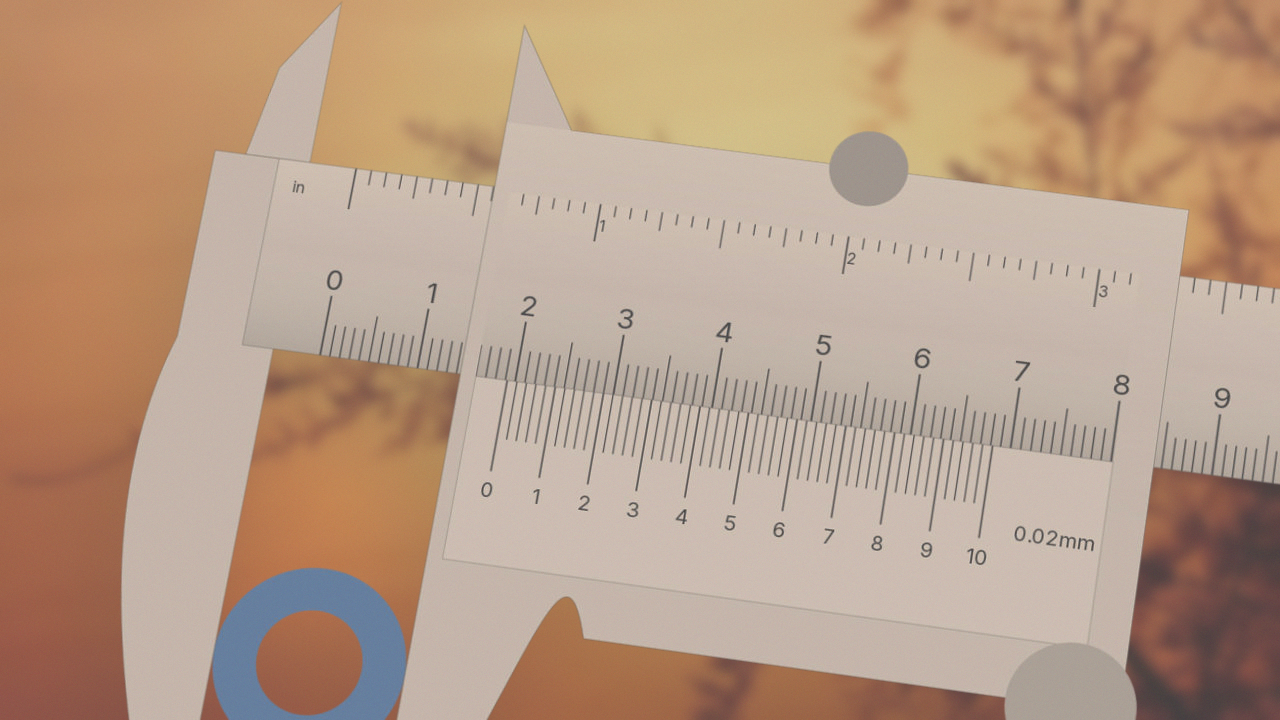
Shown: 19.2 mm
